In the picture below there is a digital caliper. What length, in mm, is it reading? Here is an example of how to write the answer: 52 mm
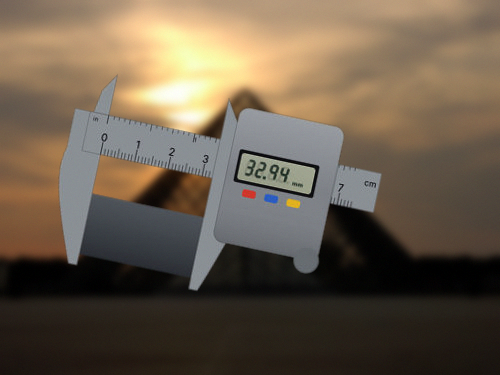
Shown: 32.94 mm
